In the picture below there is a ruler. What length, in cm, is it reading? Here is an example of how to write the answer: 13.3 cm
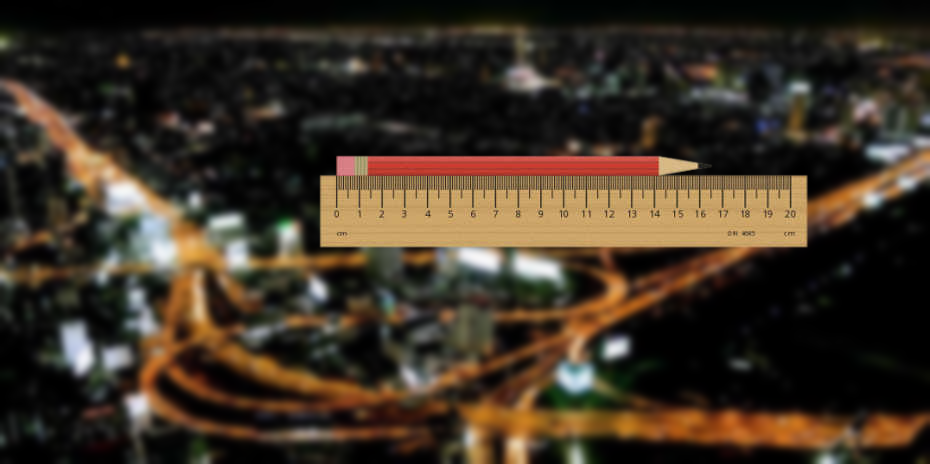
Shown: 16.5 cm
